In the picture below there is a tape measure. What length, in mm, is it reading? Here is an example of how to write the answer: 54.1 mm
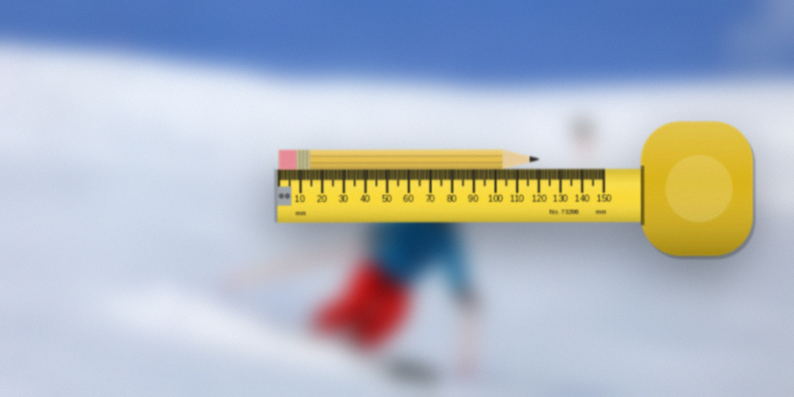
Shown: 120 mm
